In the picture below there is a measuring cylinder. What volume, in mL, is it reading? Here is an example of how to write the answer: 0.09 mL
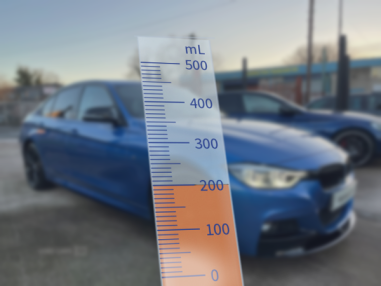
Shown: 200 mL
